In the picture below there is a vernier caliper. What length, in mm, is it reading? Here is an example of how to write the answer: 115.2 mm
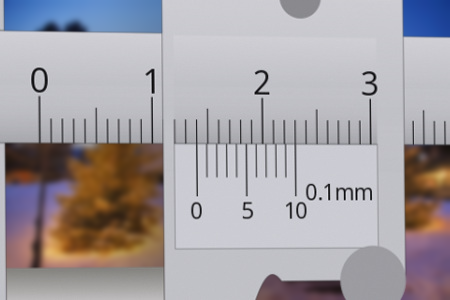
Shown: 14.0 mm
